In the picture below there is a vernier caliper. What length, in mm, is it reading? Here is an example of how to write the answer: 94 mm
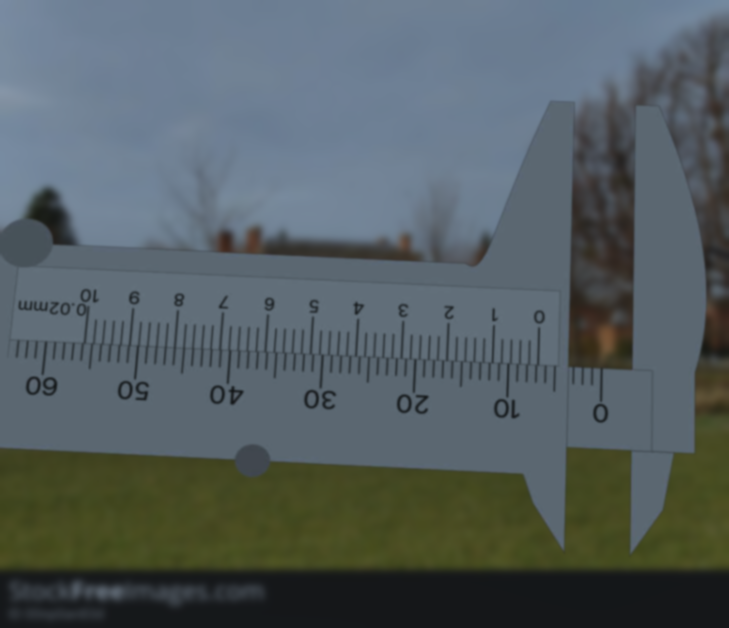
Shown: 6.8 mm
